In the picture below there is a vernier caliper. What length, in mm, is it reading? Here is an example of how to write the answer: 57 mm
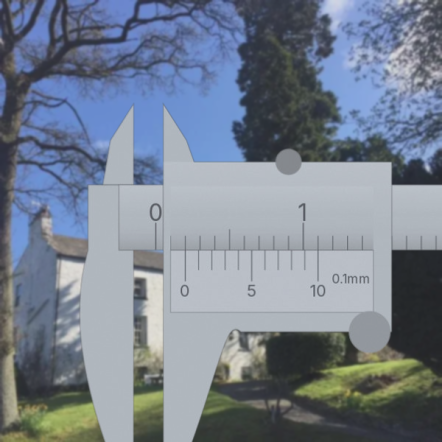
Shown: 2.0 mm
